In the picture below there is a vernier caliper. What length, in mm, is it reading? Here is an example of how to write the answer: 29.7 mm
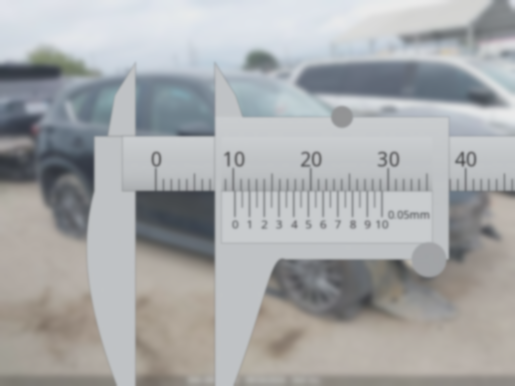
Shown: 10.2 mm
